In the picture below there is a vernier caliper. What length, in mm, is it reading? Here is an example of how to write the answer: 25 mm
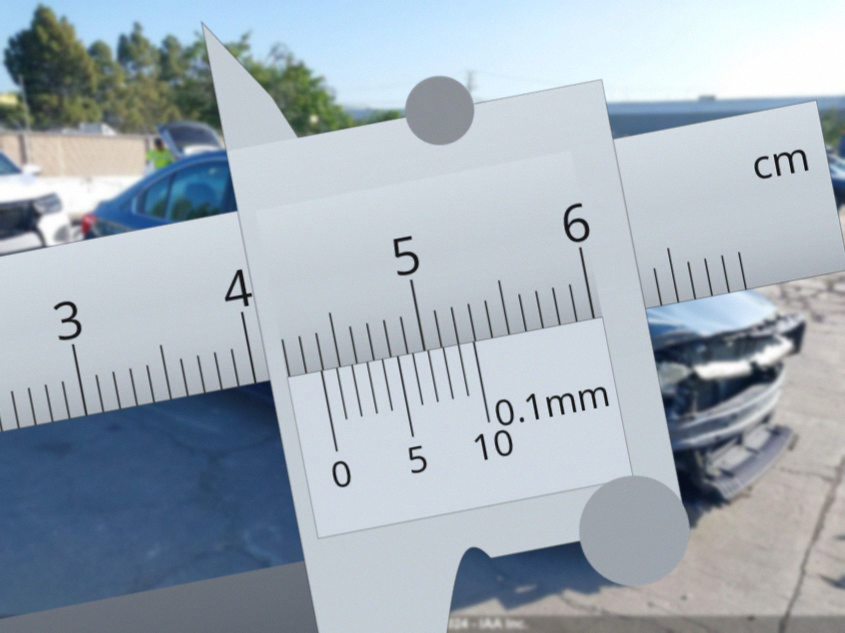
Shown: 43.9 mm
